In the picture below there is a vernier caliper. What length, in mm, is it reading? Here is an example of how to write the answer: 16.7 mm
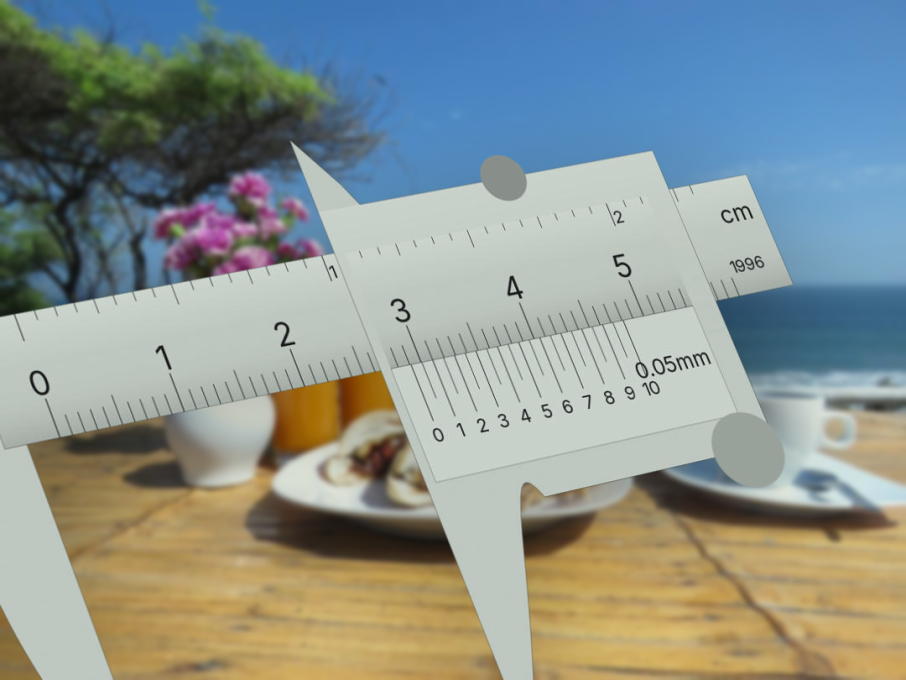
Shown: 29.1 mm
